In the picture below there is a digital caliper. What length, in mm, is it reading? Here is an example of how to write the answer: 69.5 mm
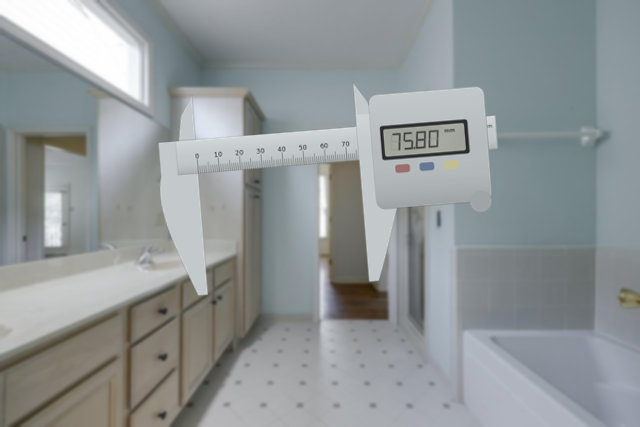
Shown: 75.80 mm
